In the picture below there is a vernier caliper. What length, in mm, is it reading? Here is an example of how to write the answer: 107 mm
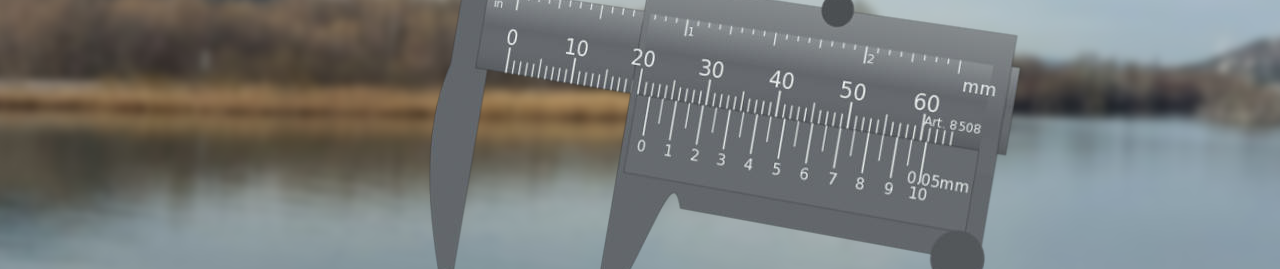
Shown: 21.8 mm
